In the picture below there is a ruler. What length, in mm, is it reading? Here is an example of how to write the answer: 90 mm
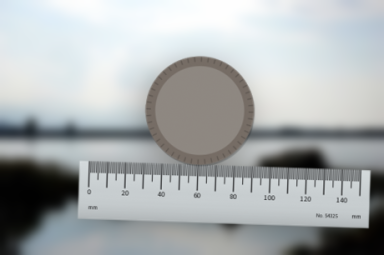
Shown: 60 mm
